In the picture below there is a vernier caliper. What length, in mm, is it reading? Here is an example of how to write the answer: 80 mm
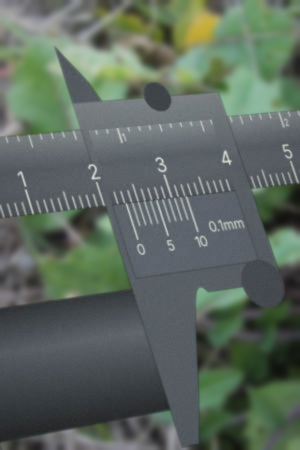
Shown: 23.2 mm
